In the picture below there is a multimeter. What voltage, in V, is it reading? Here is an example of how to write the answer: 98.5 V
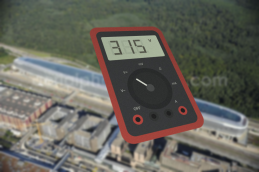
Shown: 315 V
